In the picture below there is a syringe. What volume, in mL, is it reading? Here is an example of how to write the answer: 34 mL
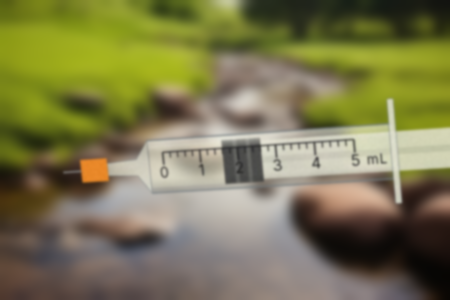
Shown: 1.6 mL
